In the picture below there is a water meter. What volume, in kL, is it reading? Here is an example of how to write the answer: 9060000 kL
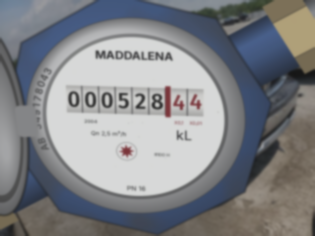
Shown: 528.44 kL
